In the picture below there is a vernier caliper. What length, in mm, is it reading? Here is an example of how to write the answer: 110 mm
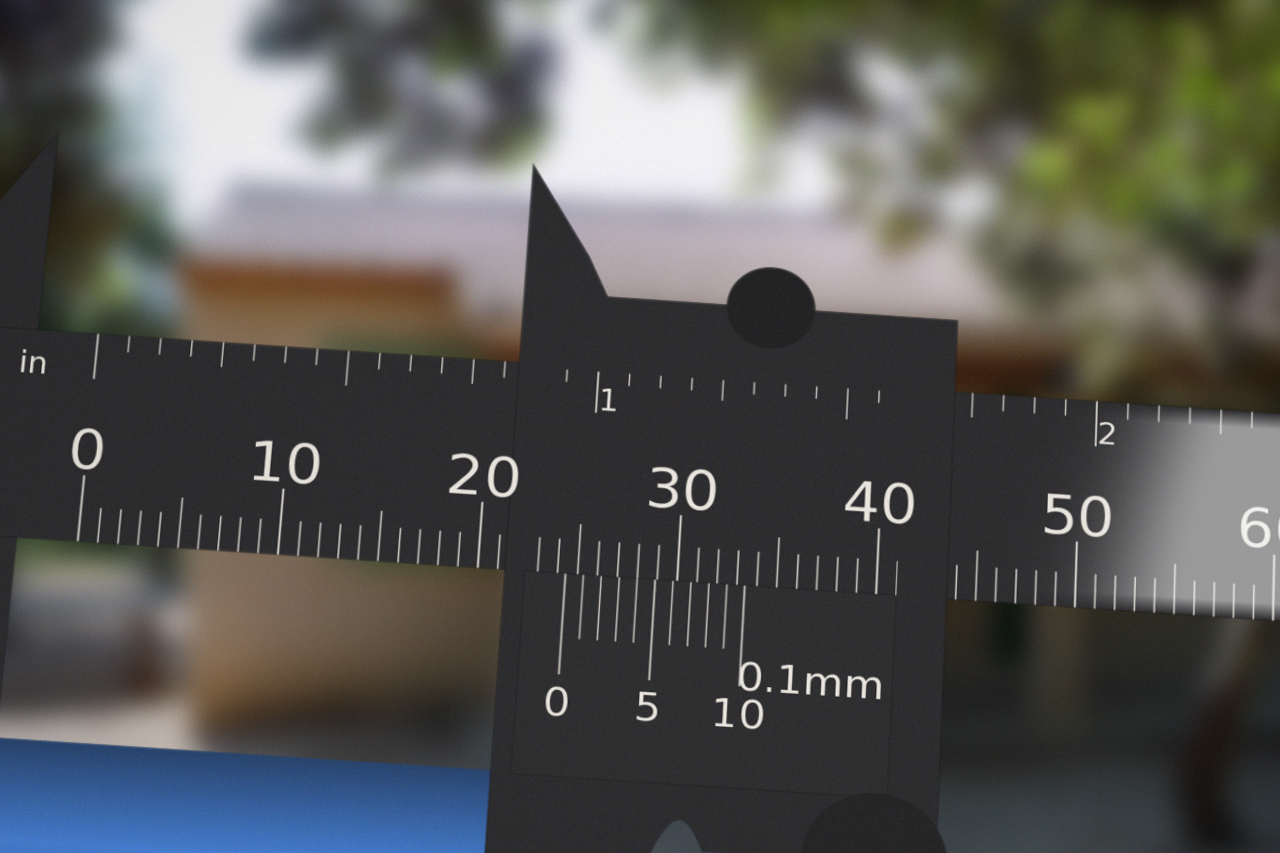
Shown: 24.4 mm
